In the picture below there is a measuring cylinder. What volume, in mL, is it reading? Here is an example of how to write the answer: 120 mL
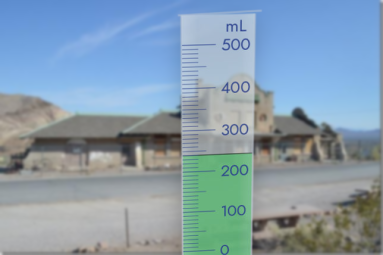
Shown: 240 mL
